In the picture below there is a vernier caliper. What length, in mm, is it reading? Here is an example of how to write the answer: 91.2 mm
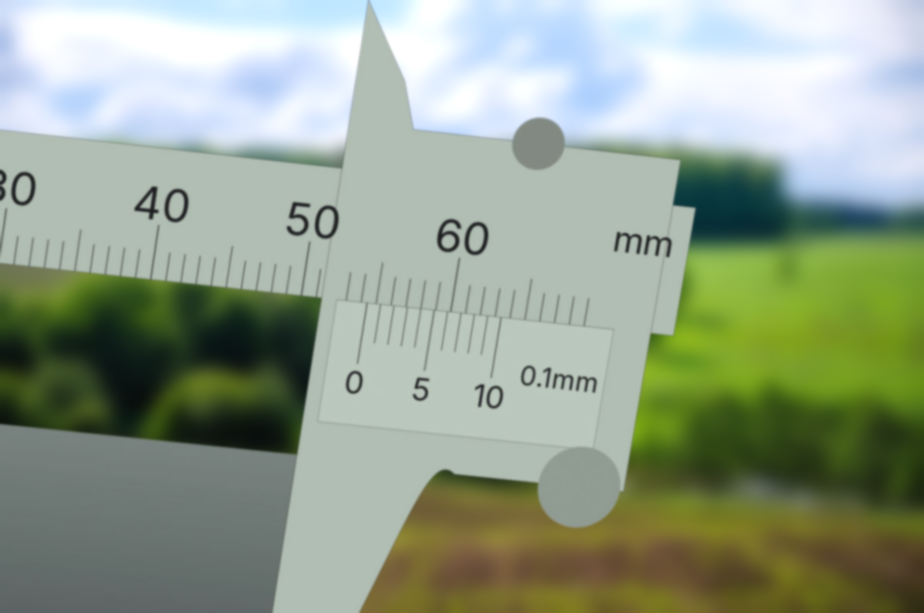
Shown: 54.4 mm
